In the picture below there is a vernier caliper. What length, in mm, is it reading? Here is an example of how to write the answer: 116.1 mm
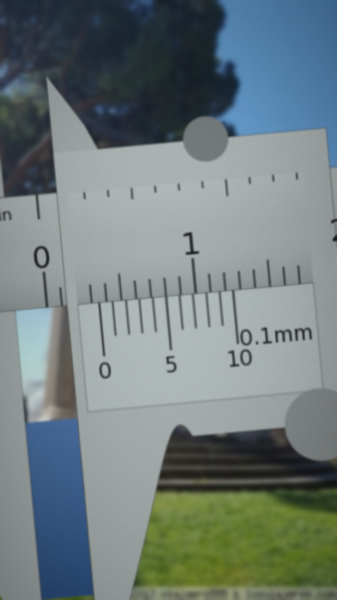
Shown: 3.5 mm
